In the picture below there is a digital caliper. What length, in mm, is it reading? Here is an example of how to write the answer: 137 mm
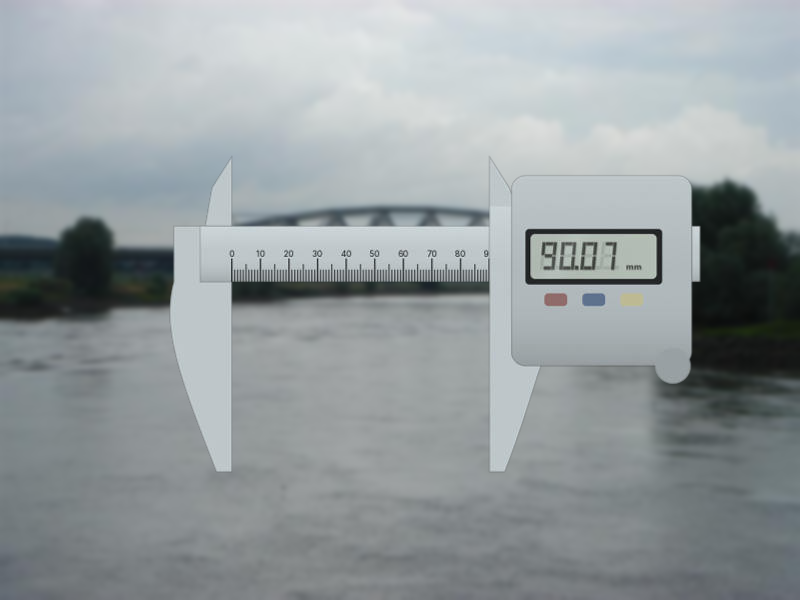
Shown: 90.07 mm
